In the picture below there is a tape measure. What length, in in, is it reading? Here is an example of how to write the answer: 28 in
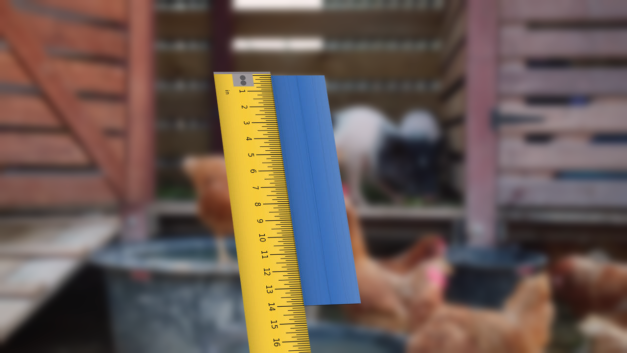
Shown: 14 in
